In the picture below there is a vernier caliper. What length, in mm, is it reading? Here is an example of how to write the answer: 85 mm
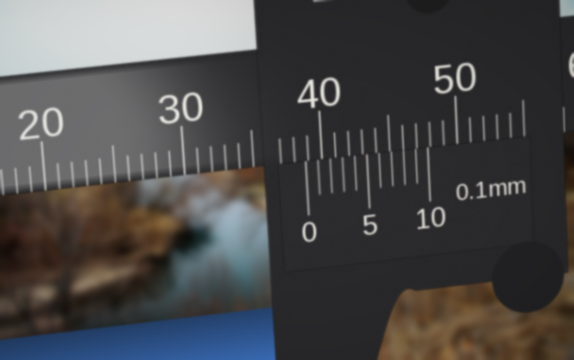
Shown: 38.8 mm
